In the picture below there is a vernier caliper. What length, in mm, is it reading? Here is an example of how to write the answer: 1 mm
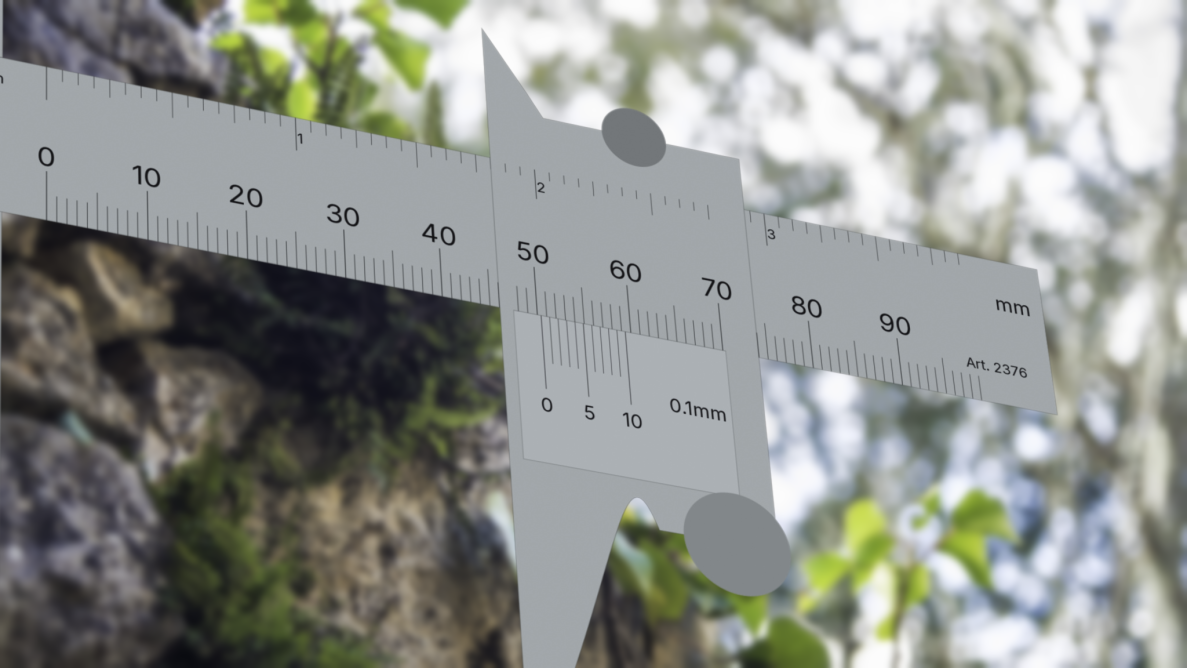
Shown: 50.4 mm
